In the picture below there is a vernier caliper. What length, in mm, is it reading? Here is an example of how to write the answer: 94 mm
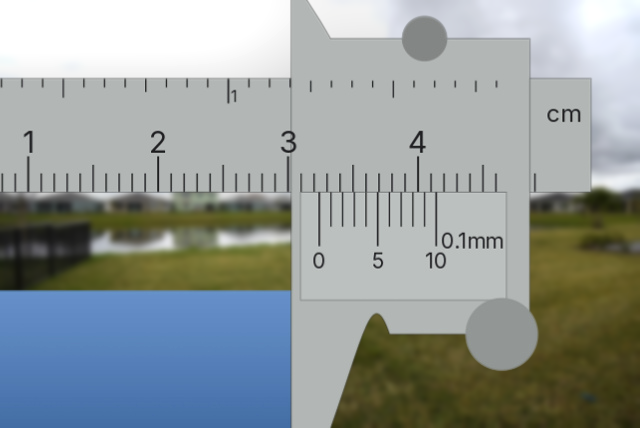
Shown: 32.4 mm
